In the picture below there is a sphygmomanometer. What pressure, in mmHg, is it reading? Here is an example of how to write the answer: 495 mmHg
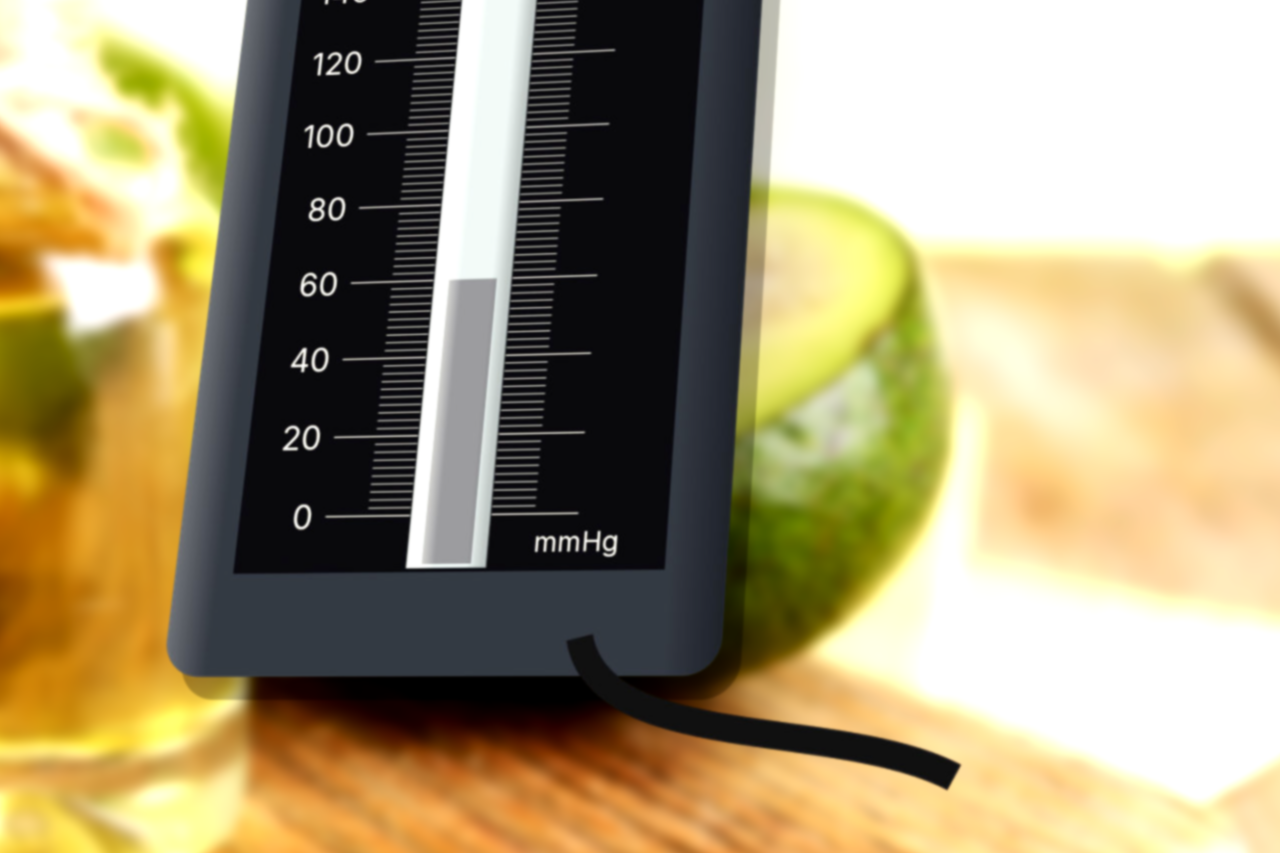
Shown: 60 mmHg
